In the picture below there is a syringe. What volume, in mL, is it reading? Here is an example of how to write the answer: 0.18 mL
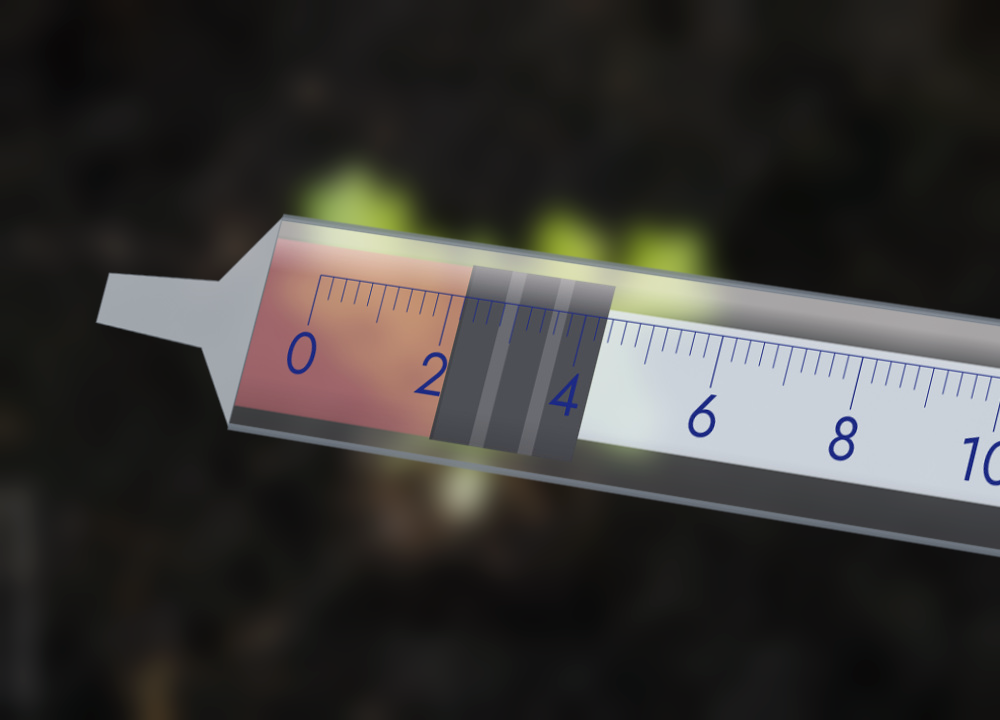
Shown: 2.2 mL
